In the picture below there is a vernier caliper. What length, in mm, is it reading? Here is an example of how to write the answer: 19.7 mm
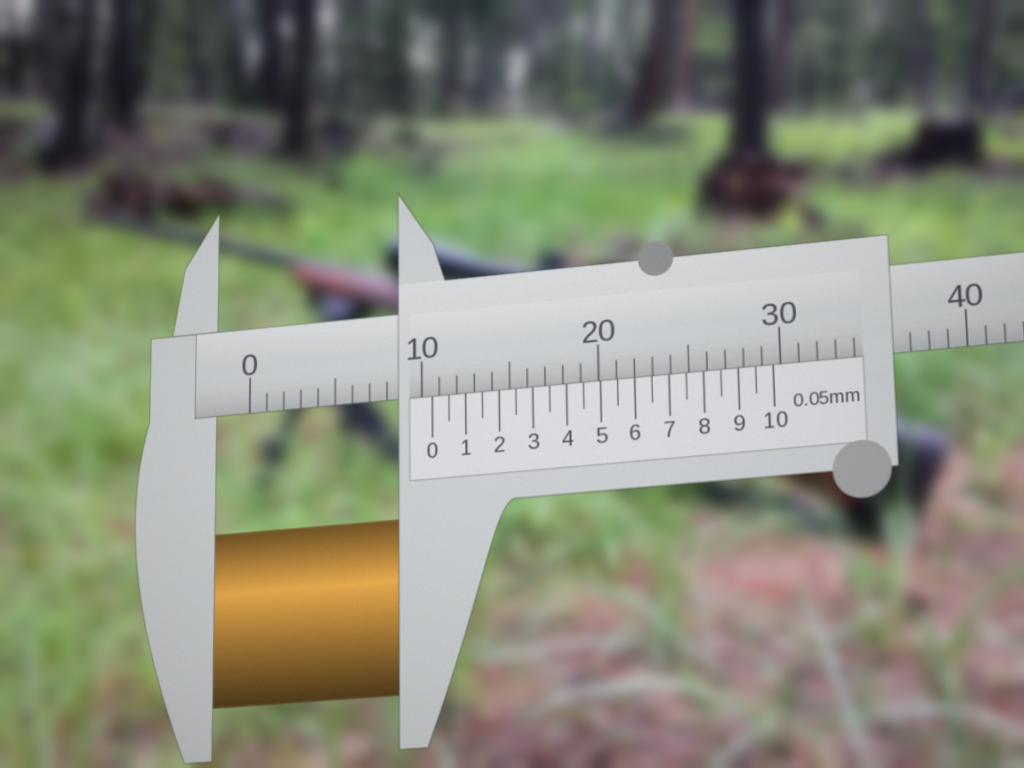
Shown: 10.6 mm
